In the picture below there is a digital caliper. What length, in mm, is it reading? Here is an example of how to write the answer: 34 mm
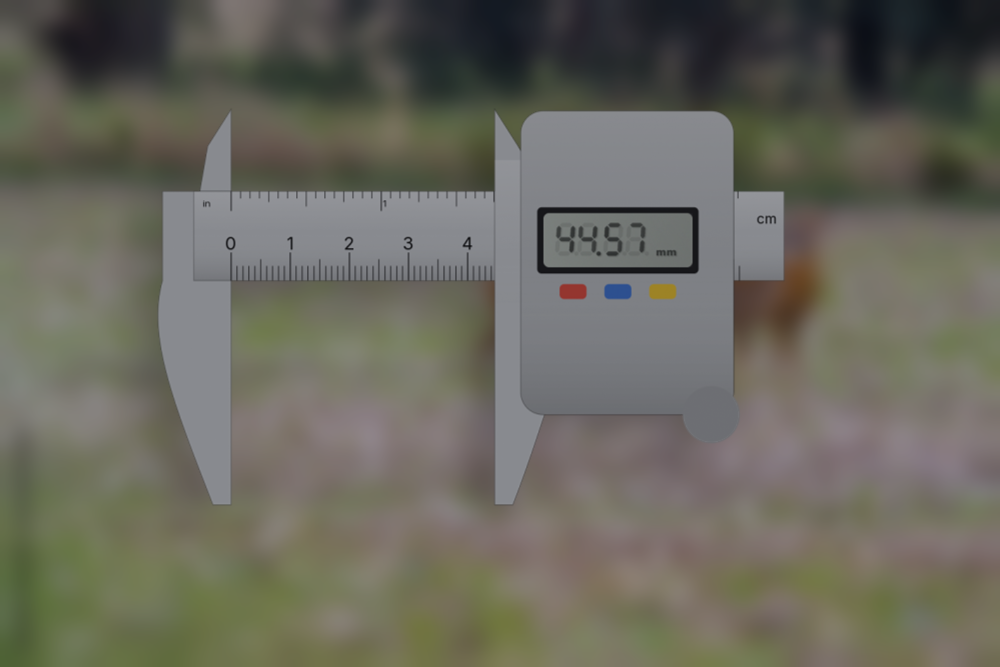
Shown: 44.57 mm
